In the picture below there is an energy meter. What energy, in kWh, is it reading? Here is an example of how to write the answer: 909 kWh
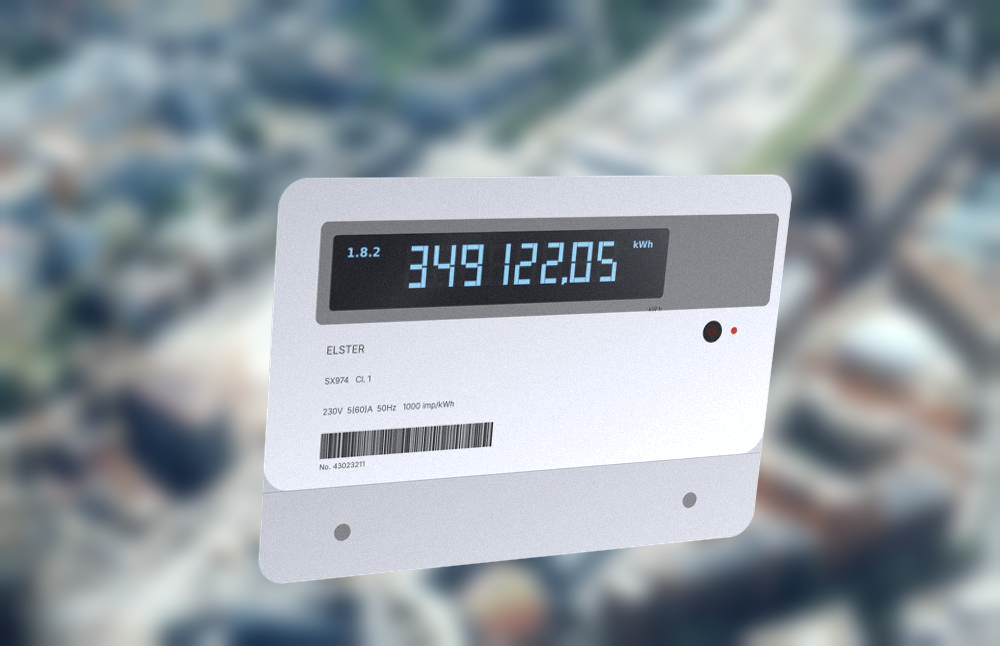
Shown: 349122.05 kWh
